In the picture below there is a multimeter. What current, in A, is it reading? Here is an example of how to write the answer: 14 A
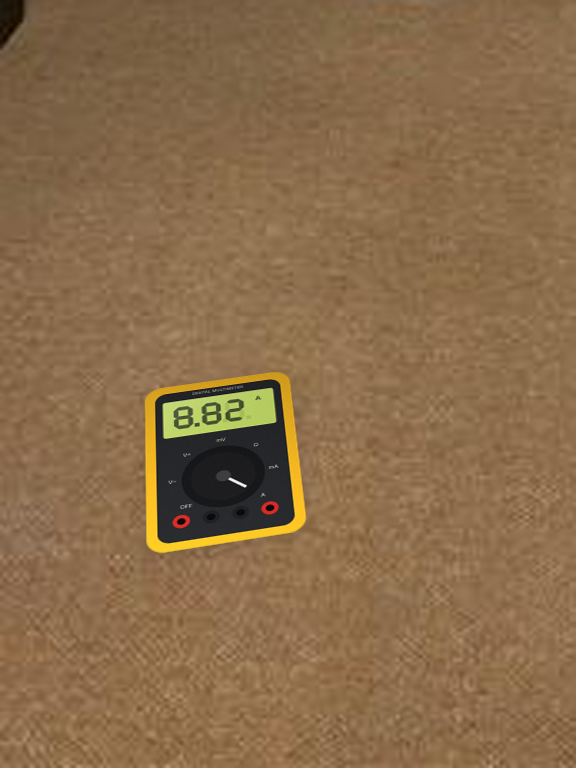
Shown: 8.82 A
